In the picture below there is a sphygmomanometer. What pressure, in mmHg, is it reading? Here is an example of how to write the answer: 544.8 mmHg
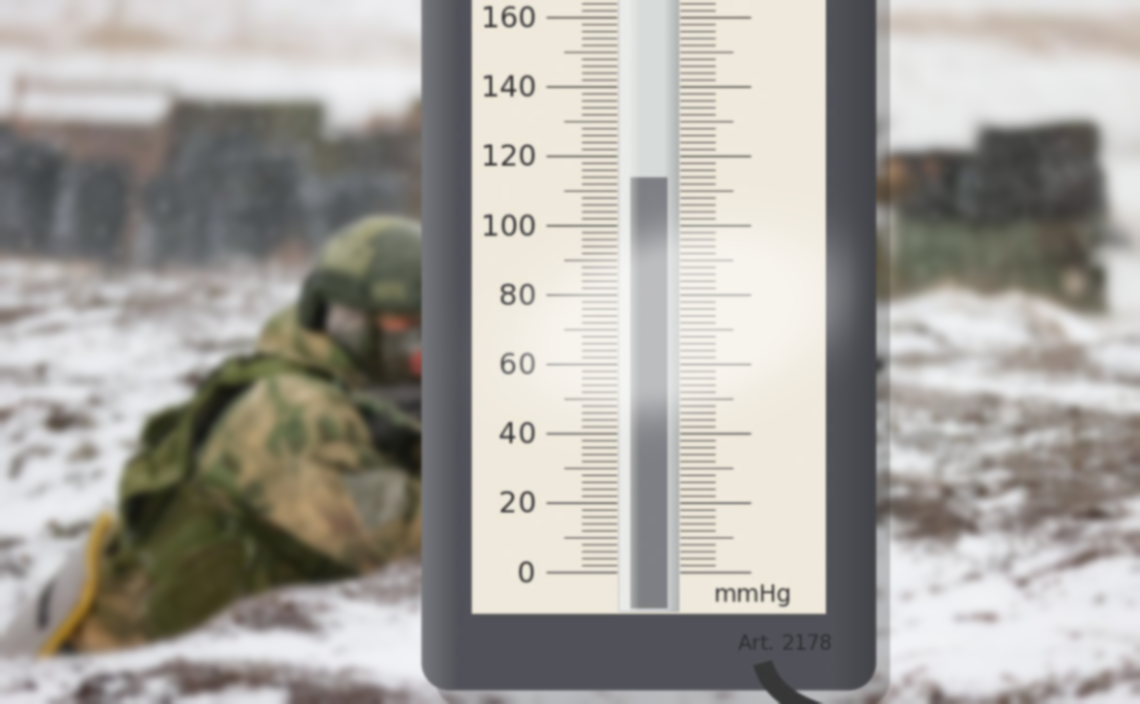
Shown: 114 mmHg
